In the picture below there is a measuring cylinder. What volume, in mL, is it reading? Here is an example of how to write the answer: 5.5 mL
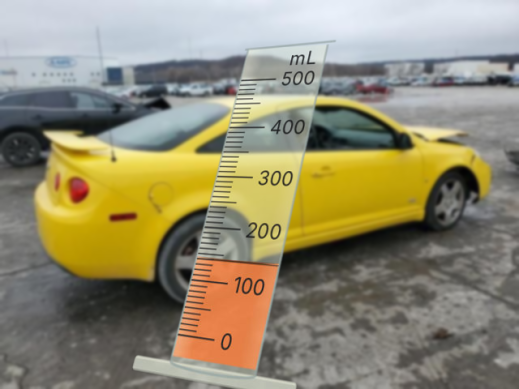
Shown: 140 mL
